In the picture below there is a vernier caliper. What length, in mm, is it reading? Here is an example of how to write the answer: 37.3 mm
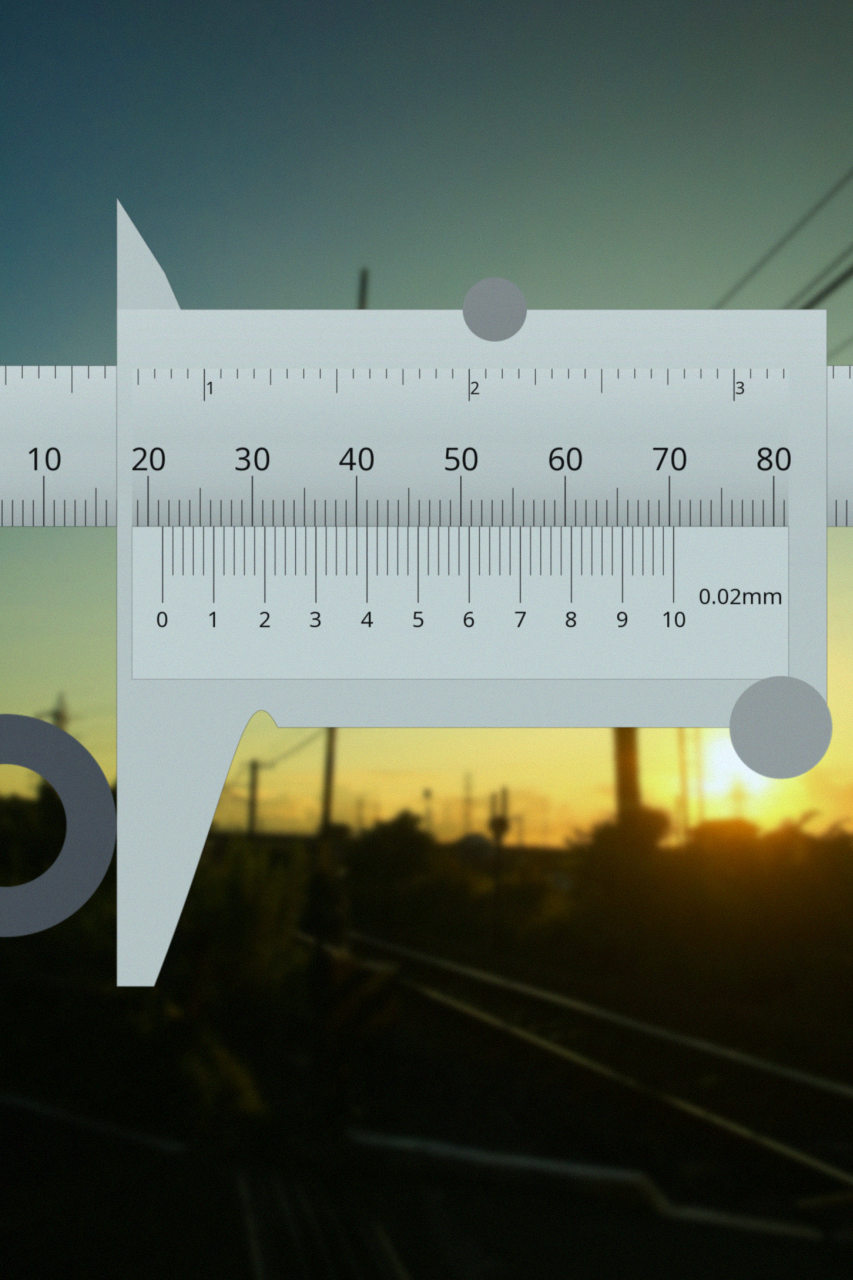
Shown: 21.4 mm
